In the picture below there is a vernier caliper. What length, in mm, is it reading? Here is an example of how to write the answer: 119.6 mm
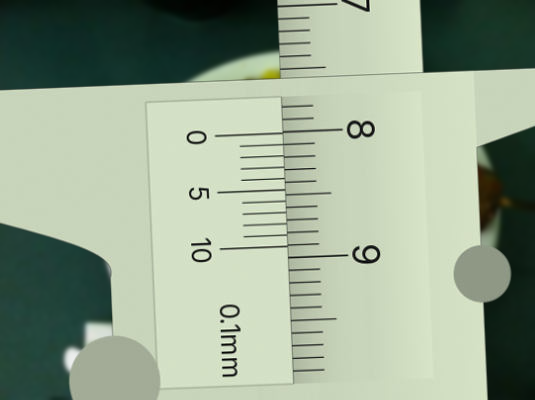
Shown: 80.1 mm
